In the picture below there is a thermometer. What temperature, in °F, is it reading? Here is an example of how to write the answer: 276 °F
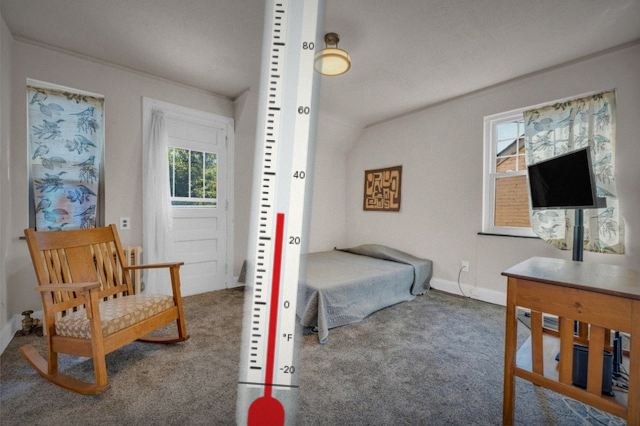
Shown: 28 °F
